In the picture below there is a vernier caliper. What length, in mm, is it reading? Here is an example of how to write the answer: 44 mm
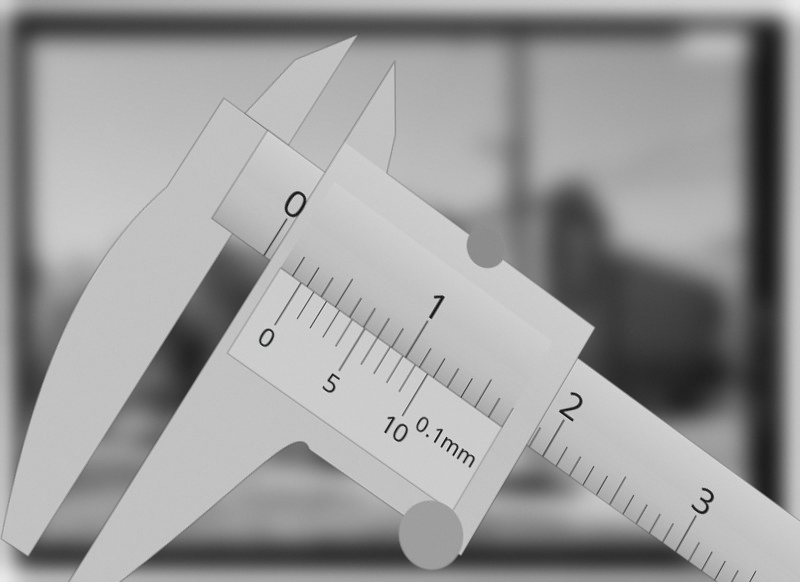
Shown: 2.6 mm
